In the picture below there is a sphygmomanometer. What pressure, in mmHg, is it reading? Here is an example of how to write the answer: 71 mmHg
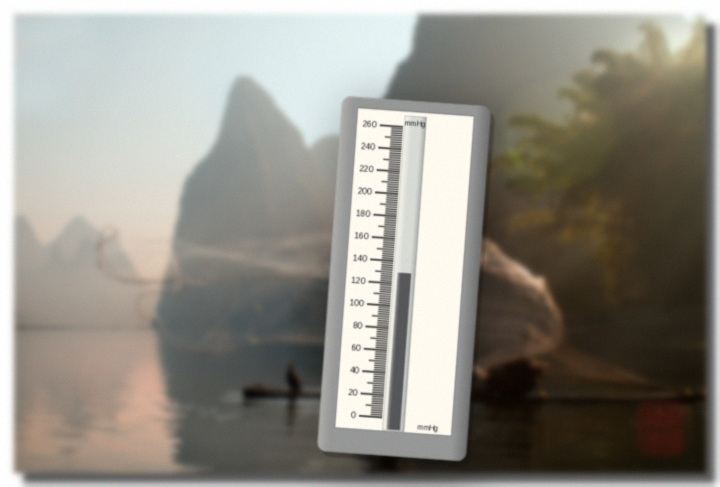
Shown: 130 mmHg
